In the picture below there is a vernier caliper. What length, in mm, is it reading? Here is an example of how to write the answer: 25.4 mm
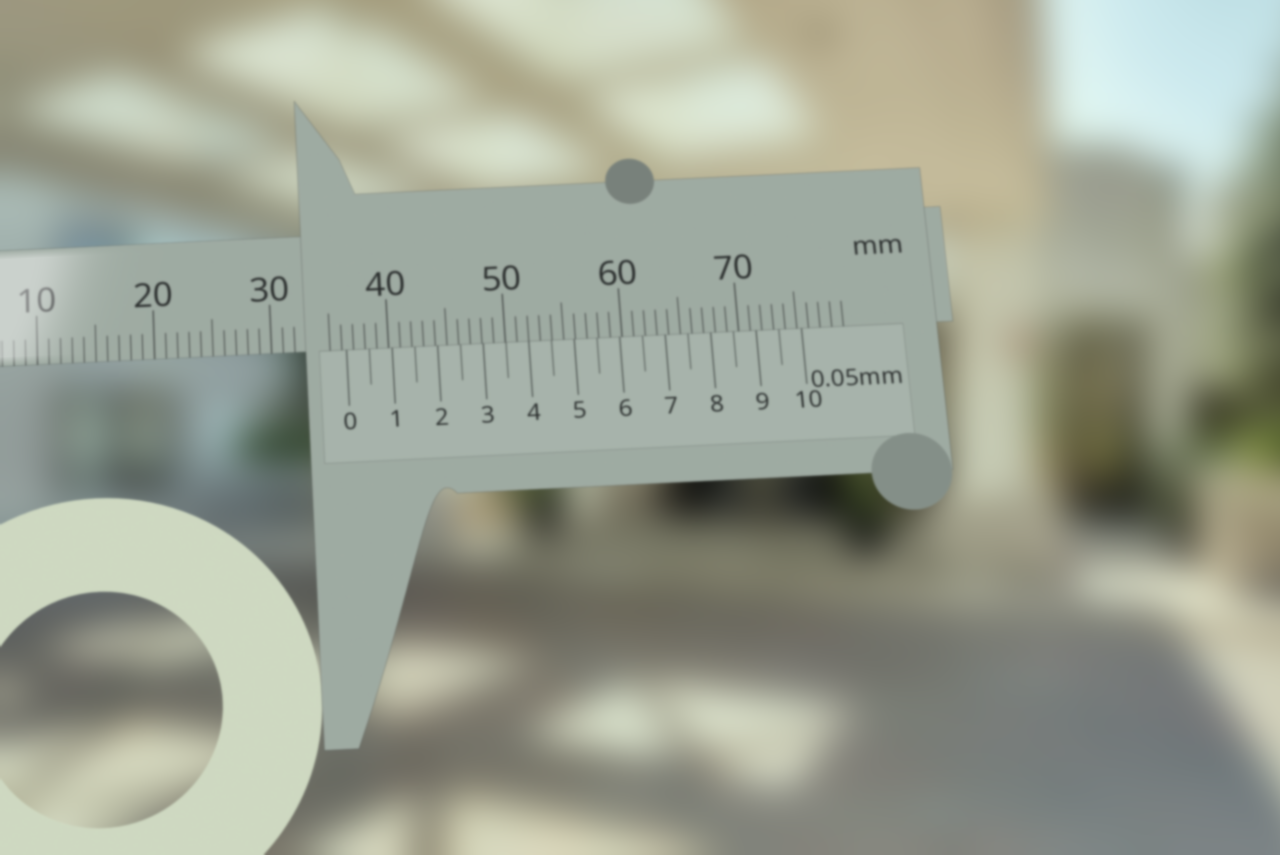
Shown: 36.4 mm
